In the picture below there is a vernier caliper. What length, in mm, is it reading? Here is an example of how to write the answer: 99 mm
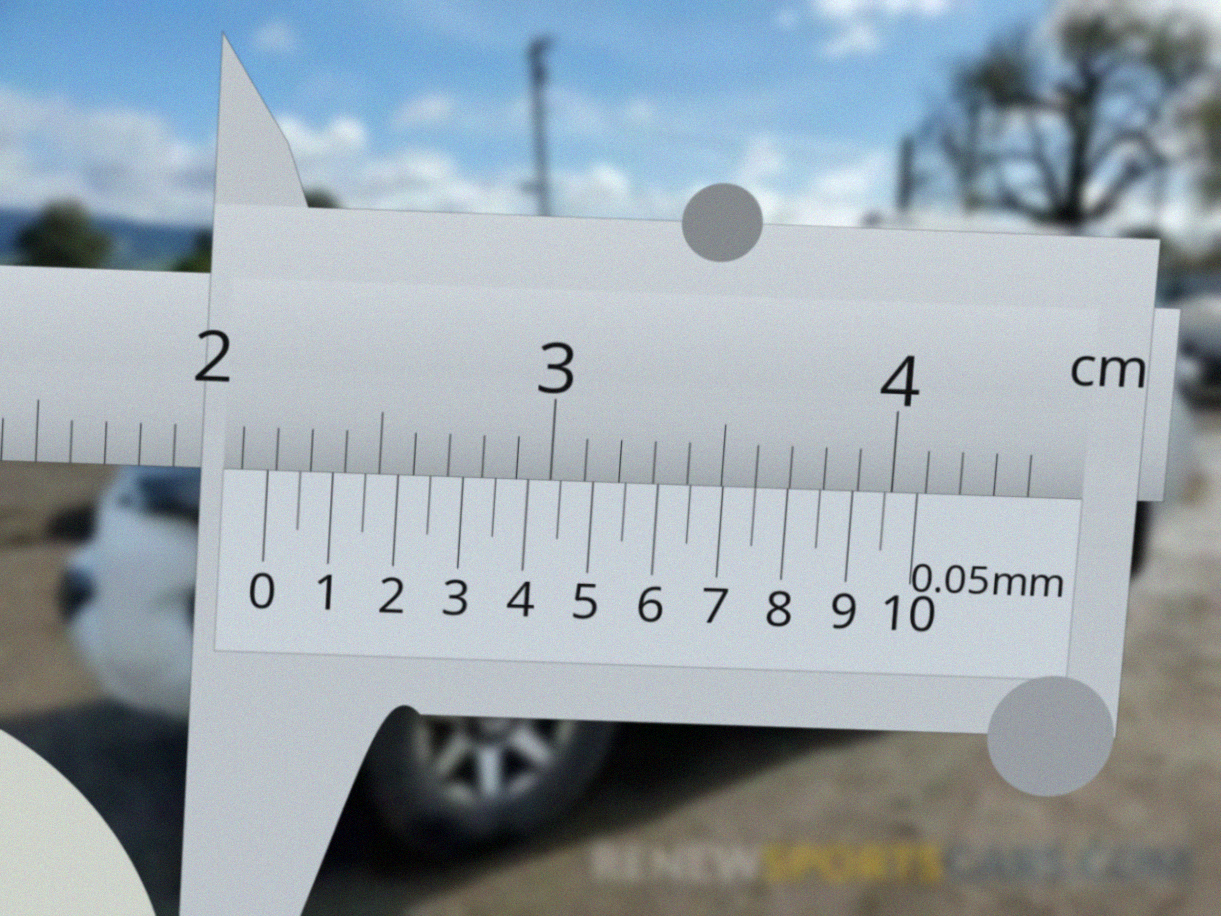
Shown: 21.75 mm
